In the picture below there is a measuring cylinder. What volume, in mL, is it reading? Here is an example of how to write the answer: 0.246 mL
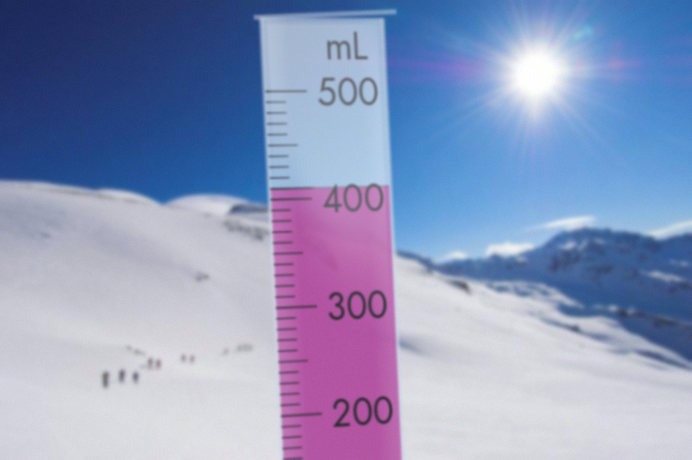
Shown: 410 mL
